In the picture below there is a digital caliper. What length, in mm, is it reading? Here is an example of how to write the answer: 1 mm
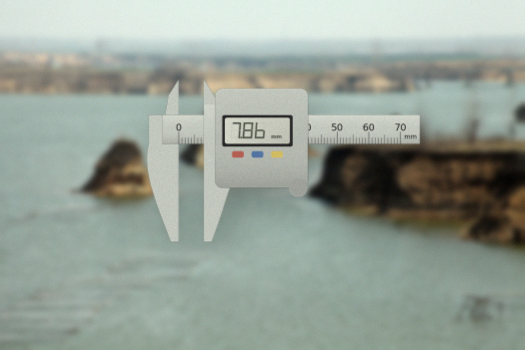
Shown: 7.86 mm
